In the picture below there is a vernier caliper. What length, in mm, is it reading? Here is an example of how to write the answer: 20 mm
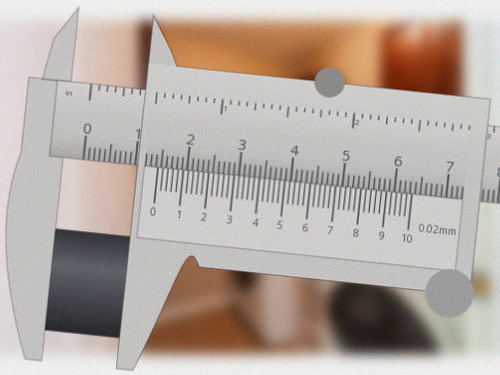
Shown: 14.4 mm
